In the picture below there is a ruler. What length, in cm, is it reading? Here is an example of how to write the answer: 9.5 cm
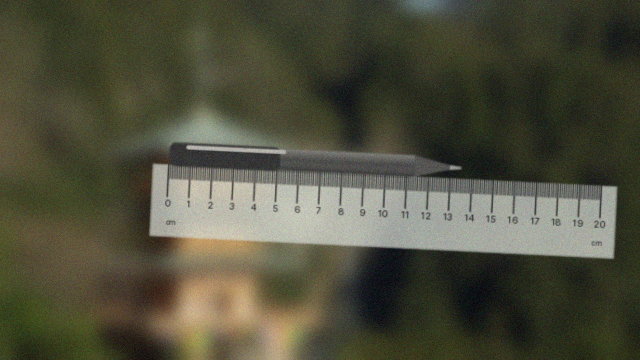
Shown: 13.5 cm
